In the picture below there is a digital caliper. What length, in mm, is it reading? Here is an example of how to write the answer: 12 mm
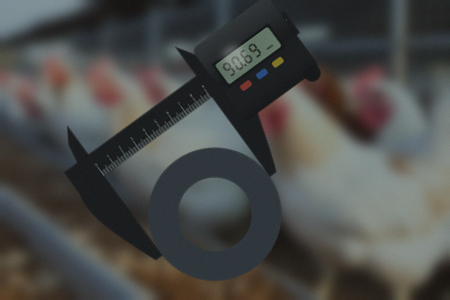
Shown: 90.69 mm
